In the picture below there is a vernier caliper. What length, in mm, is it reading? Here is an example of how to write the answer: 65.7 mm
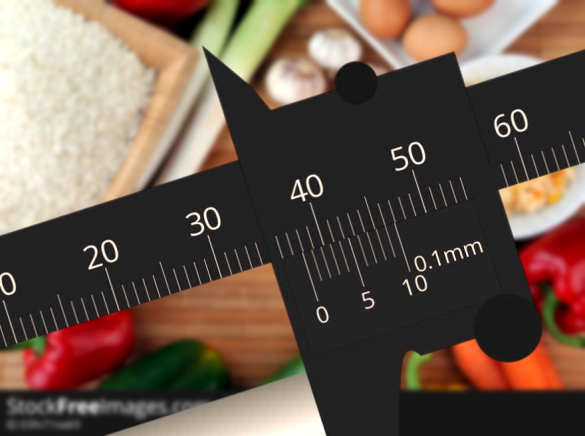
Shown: 37.9 mm
